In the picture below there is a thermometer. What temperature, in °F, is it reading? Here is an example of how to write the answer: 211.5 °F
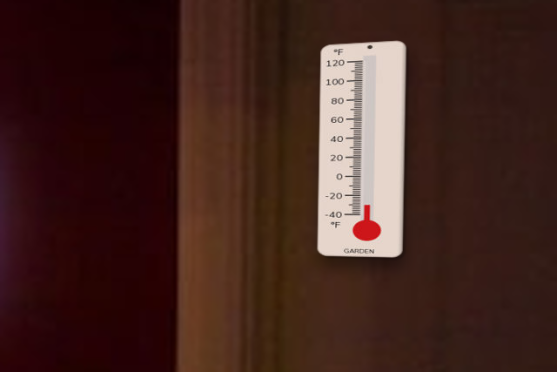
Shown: -30 °F
